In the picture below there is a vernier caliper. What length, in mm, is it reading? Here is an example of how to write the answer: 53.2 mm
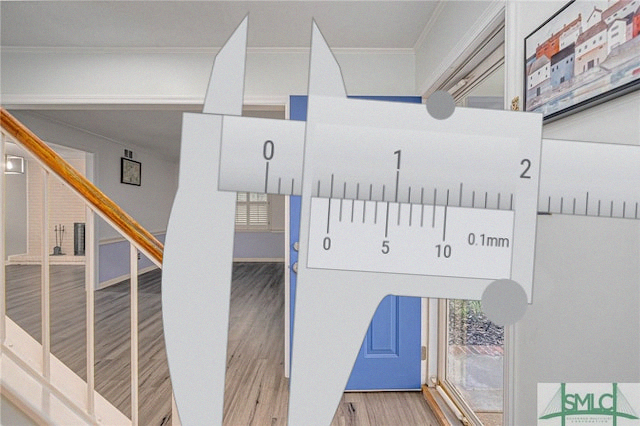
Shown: 4.9 mm
